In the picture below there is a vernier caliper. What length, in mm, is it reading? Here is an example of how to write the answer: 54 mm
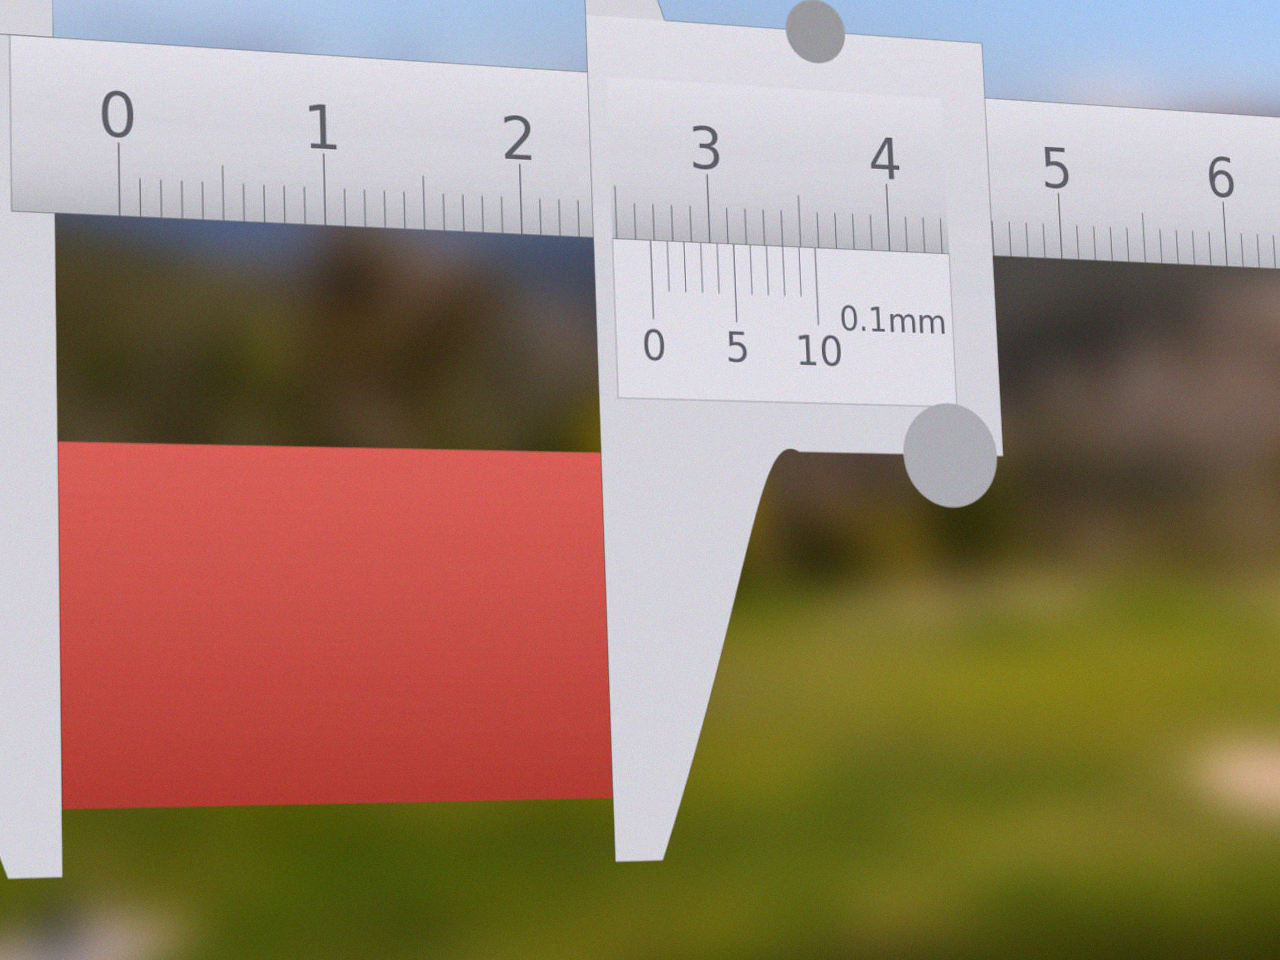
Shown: 26.8 mm
